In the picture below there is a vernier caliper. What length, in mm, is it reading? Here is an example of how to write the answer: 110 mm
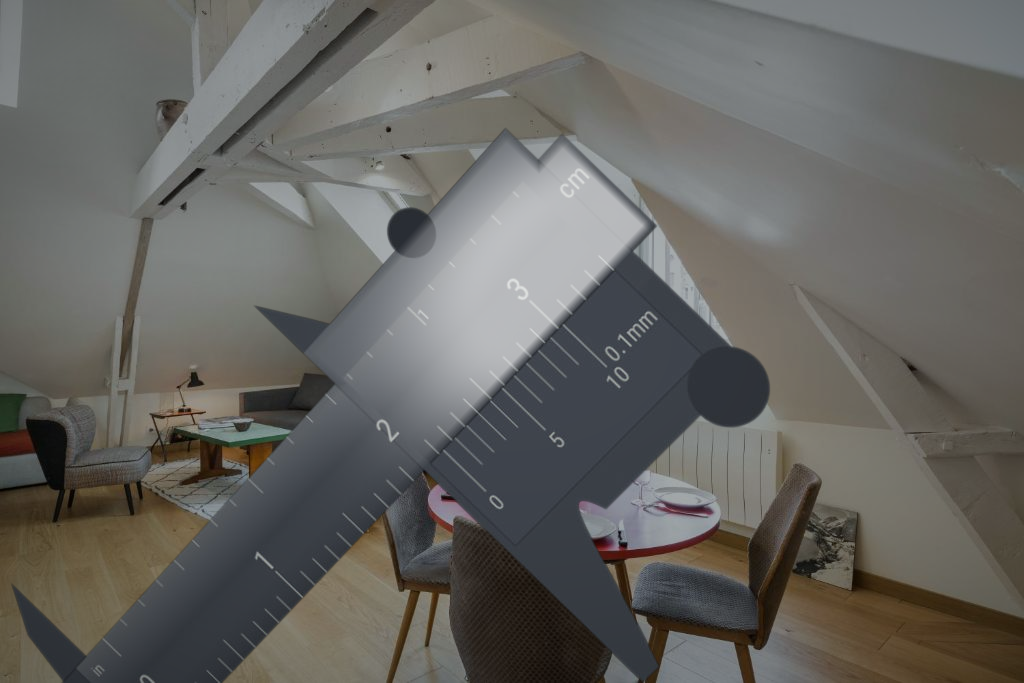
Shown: 21.3 mm
